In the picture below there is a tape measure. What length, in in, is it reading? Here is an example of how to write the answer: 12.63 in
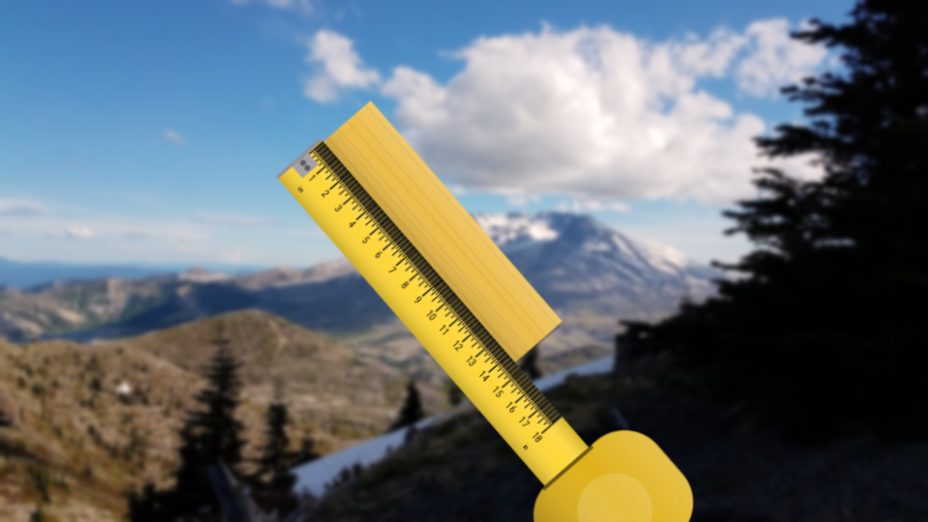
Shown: 14.5 in
